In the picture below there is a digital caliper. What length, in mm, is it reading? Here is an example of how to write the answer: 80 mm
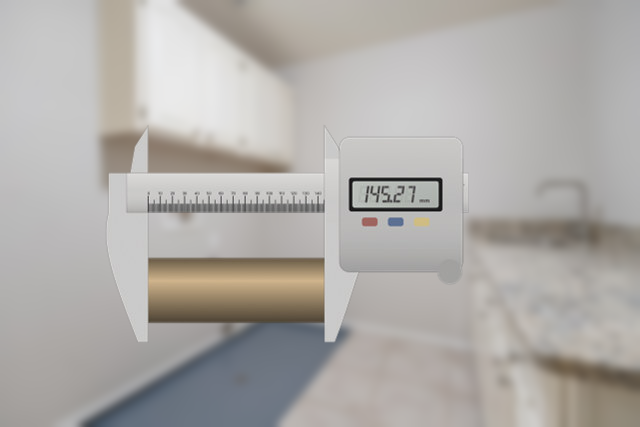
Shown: 145.27 mm
